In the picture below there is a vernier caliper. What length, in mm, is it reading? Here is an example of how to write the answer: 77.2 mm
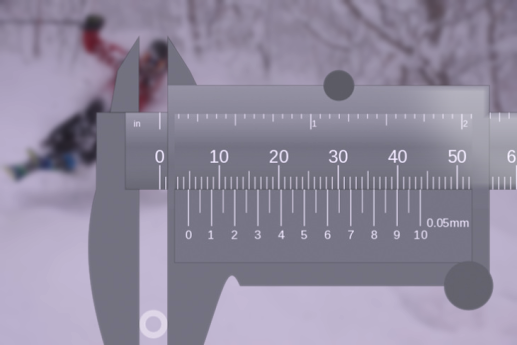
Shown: 4.8 mm
